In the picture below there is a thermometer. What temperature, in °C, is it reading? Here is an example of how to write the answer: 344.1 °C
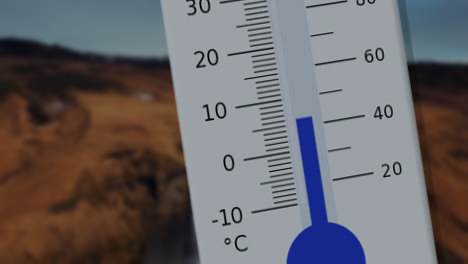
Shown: 6 °C
